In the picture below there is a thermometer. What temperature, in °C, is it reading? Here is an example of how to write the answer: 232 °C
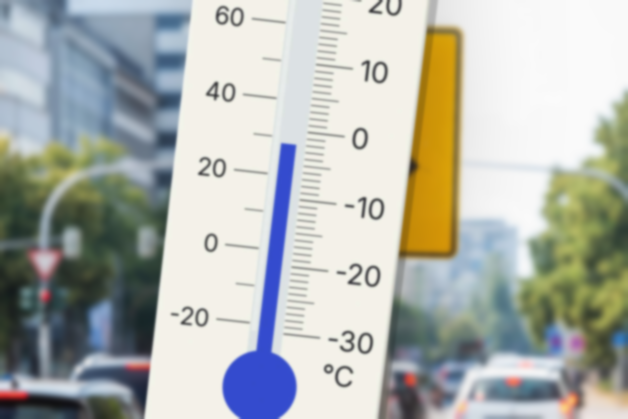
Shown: -2 °C
